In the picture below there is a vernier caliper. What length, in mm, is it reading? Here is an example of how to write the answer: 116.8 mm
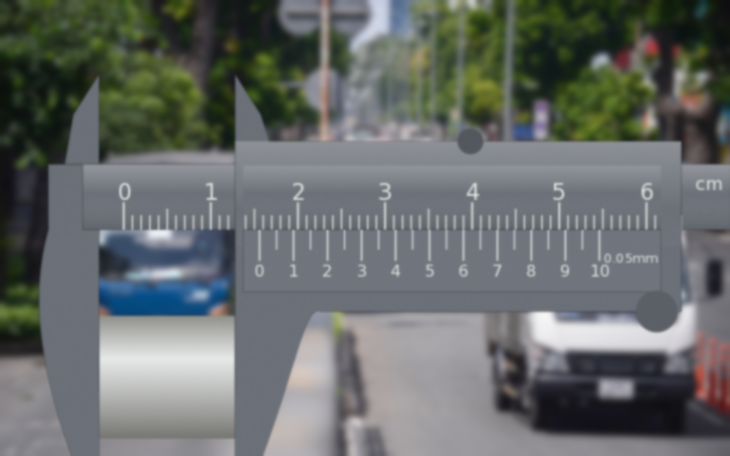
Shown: 15.6 mm
